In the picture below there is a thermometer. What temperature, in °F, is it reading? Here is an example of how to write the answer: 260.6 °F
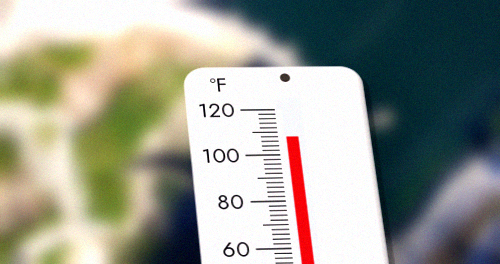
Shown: 108 °F
